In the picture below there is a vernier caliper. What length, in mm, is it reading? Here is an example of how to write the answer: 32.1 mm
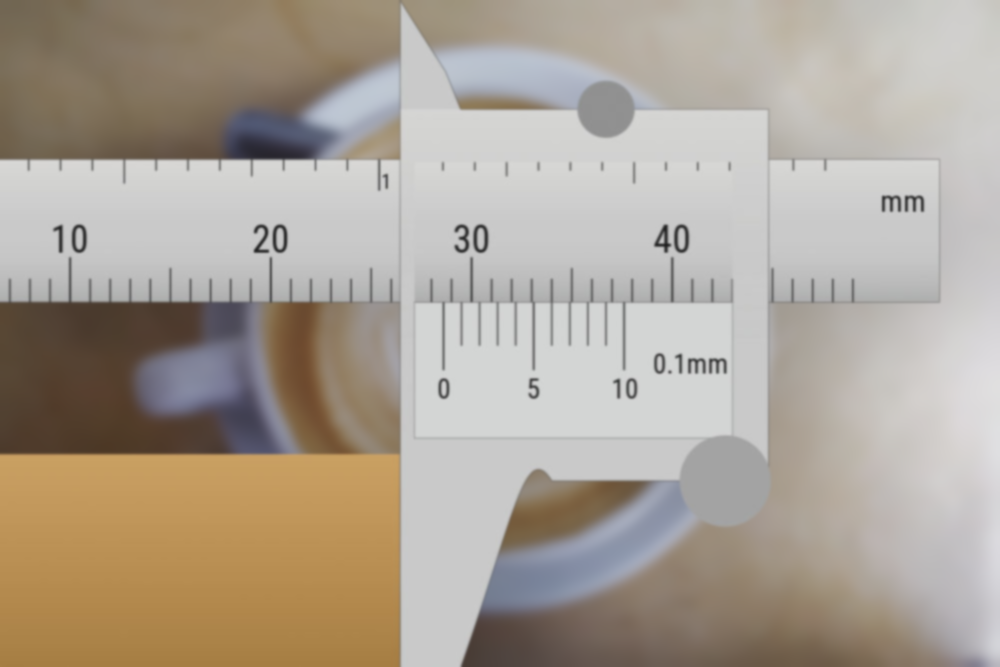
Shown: 28.6 mm
